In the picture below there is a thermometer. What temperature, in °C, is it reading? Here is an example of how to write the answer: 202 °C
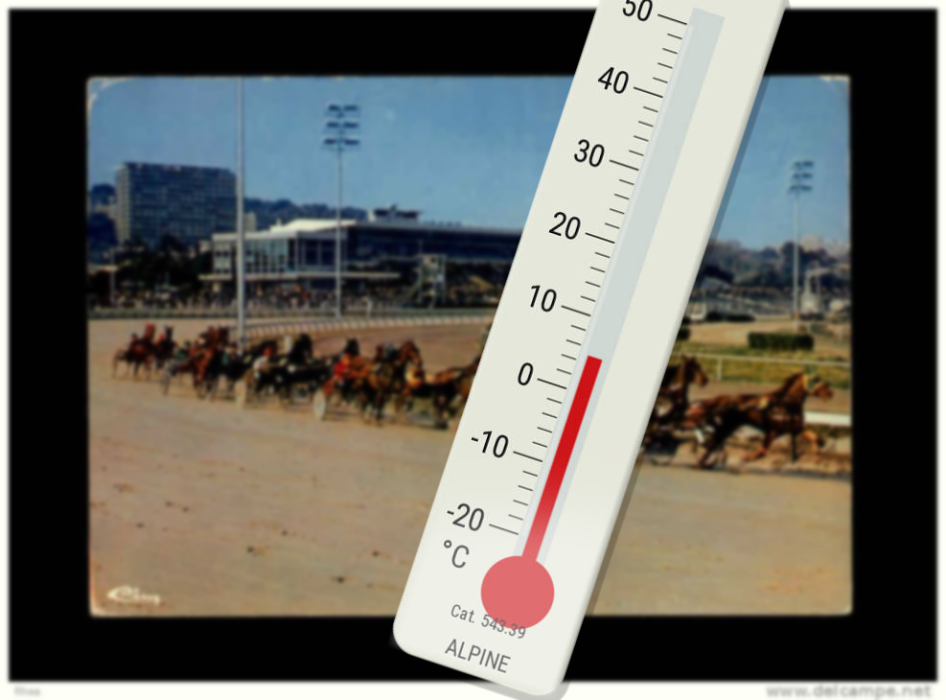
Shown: 5 °C
